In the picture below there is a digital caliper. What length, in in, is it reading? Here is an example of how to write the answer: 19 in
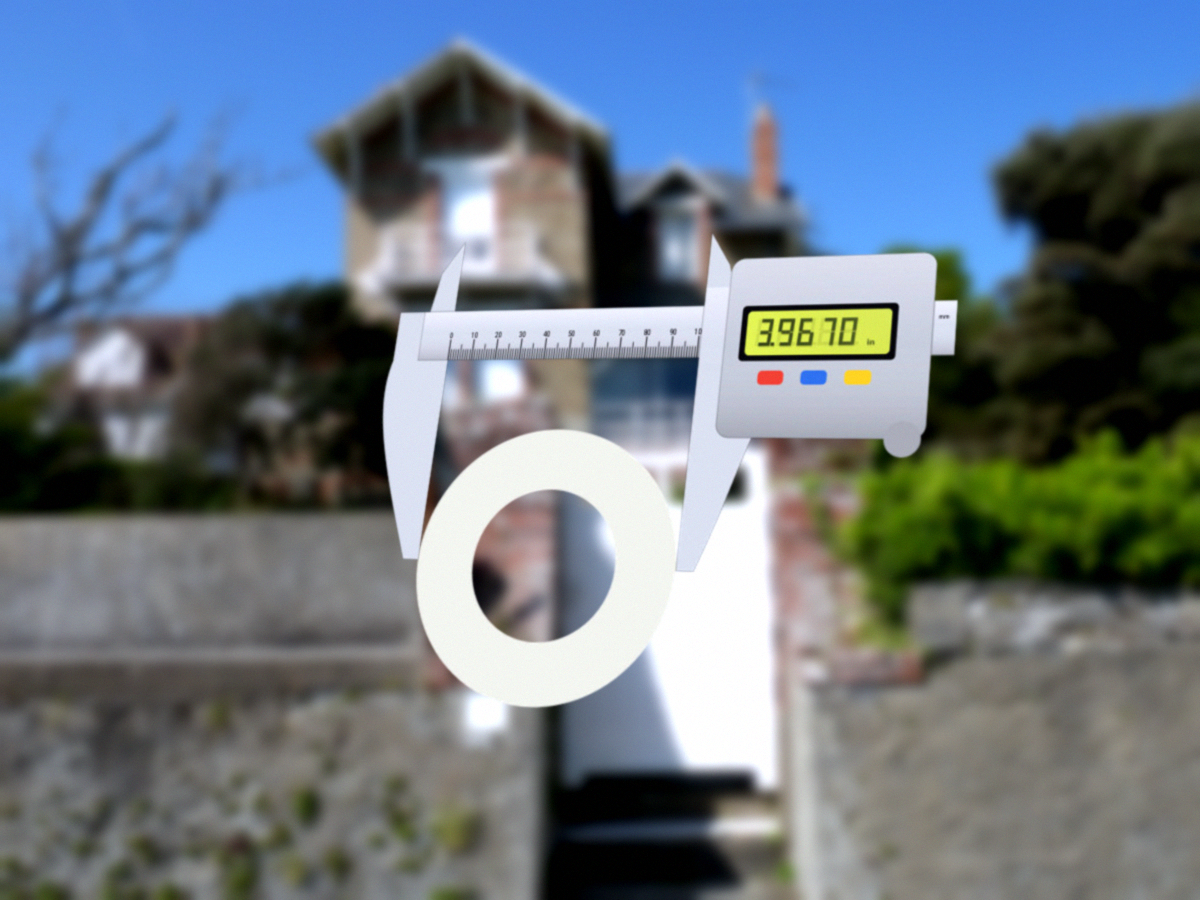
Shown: 3.9670 in
